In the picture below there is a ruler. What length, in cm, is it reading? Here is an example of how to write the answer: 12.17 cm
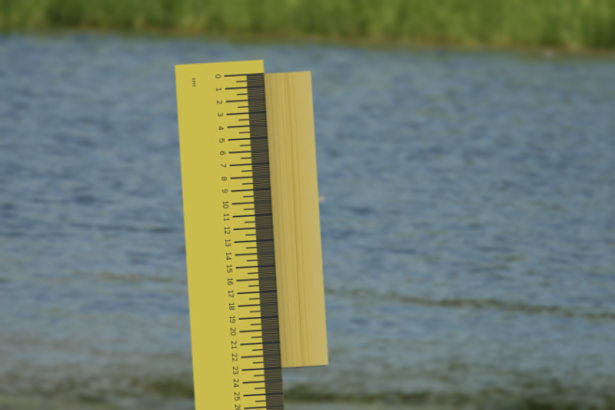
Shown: 23 cm
